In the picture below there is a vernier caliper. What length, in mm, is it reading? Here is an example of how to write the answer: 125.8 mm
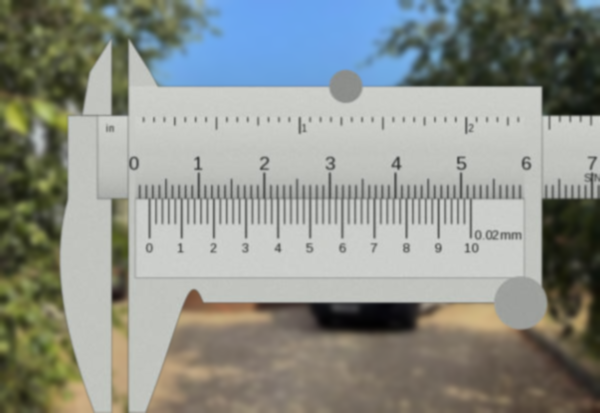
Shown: 2.5 mm
